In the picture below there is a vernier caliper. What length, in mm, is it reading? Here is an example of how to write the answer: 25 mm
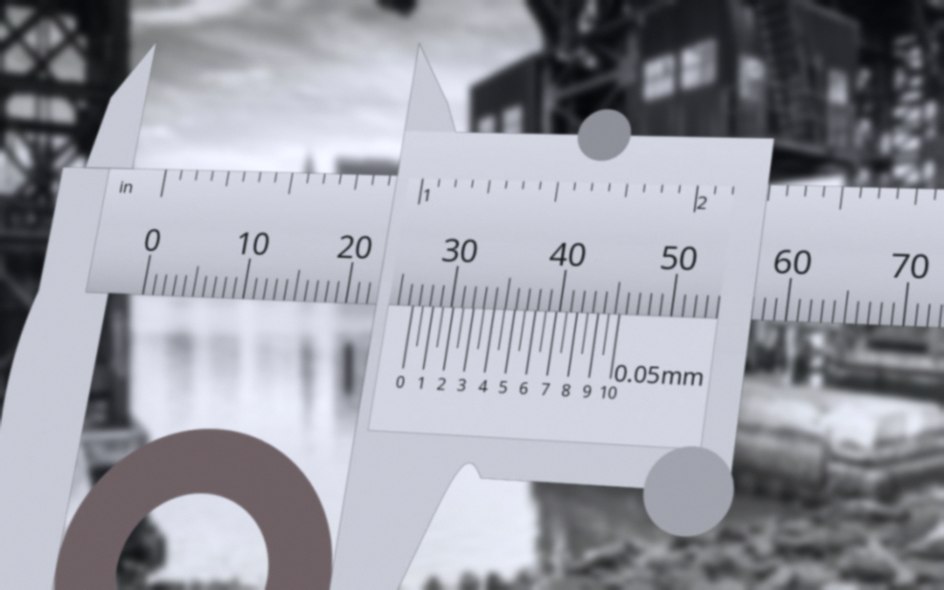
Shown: 26.4 mm
